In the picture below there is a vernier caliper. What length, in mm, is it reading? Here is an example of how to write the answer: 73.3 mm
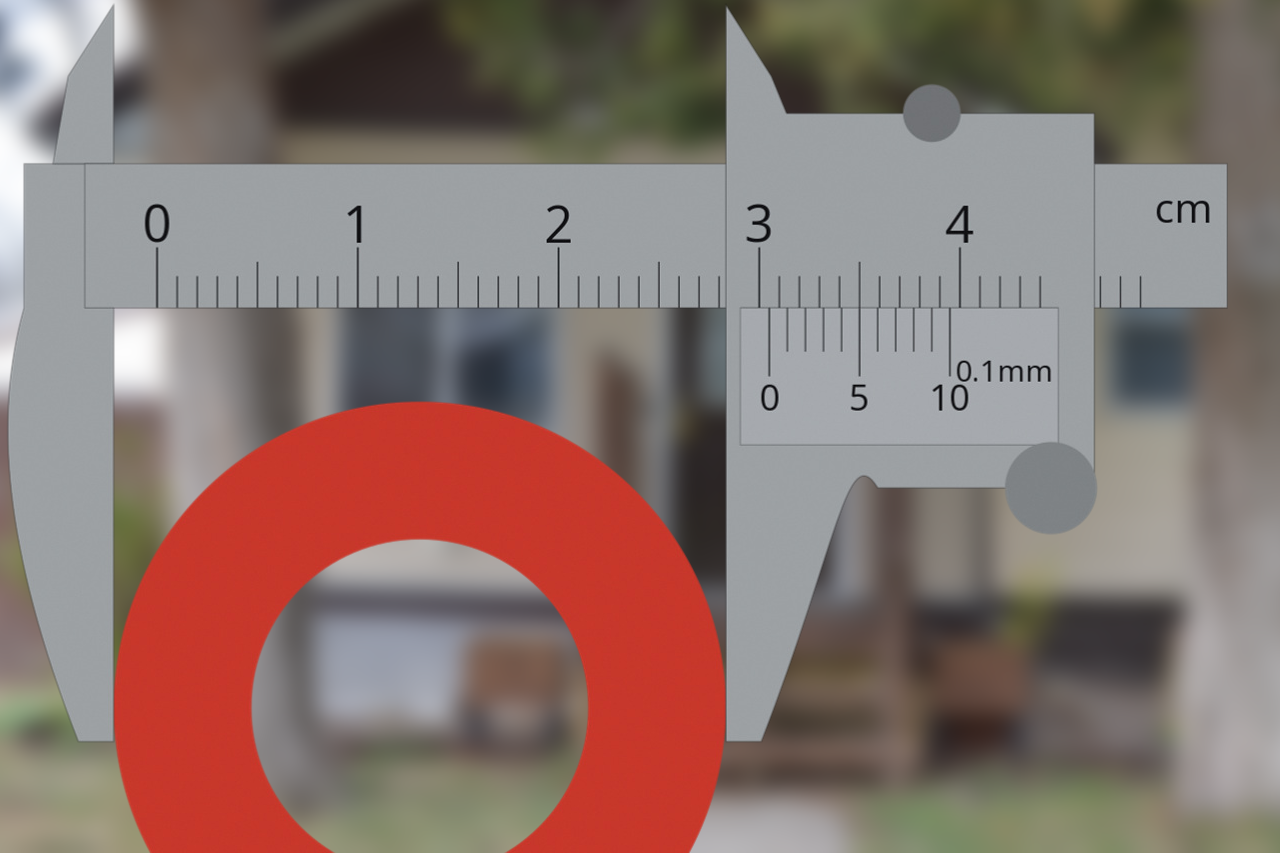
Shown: 30.5 mm
